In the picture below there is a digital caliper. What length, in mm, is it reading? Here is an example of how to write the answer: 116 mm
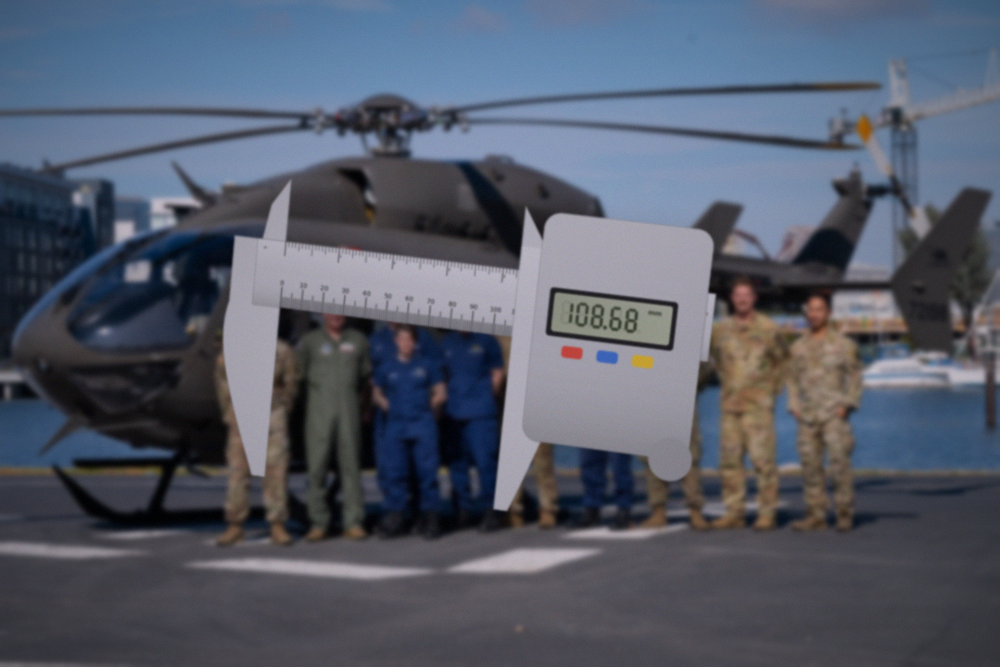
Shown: 108.68 mm
